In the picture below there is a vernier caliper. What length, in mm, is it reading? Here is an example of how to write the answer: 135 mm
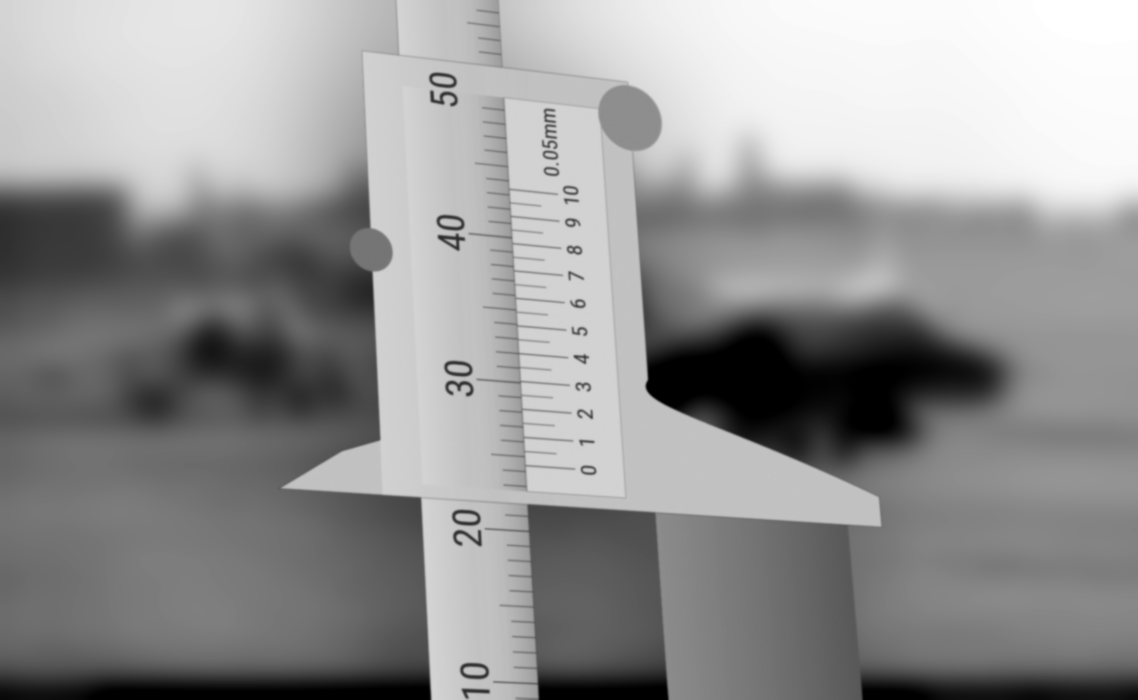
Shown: 24.4 mm
